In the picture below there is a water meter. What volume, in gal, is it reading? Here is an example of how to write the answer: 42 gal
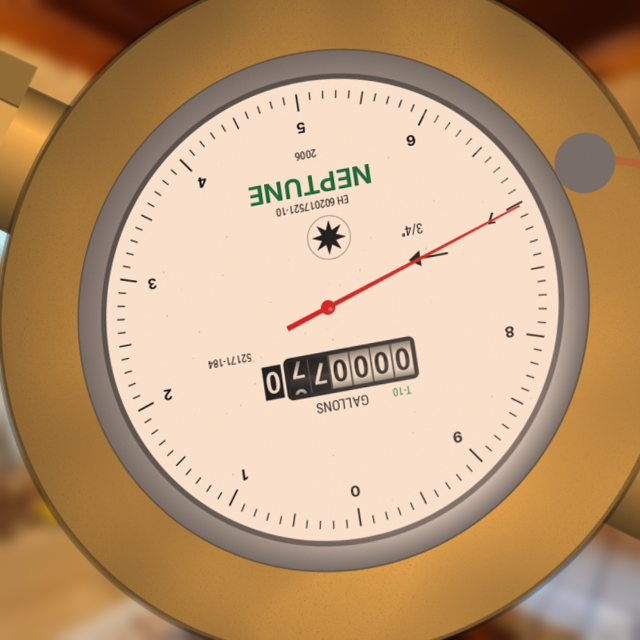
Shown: 767.0 gal
